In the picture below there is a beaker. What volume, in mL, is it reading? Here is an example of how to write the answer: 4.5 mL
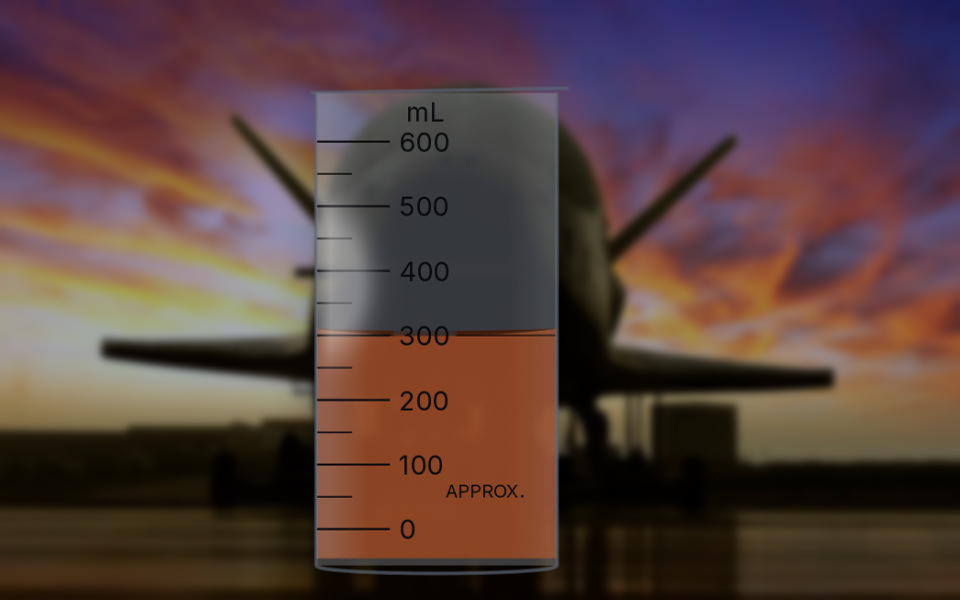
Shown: 300 mL
